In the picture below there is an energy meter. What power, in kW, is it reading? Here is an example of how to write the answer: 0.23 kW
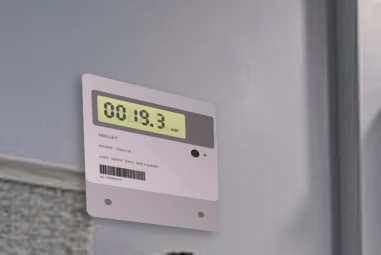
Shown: 19.3 kW
